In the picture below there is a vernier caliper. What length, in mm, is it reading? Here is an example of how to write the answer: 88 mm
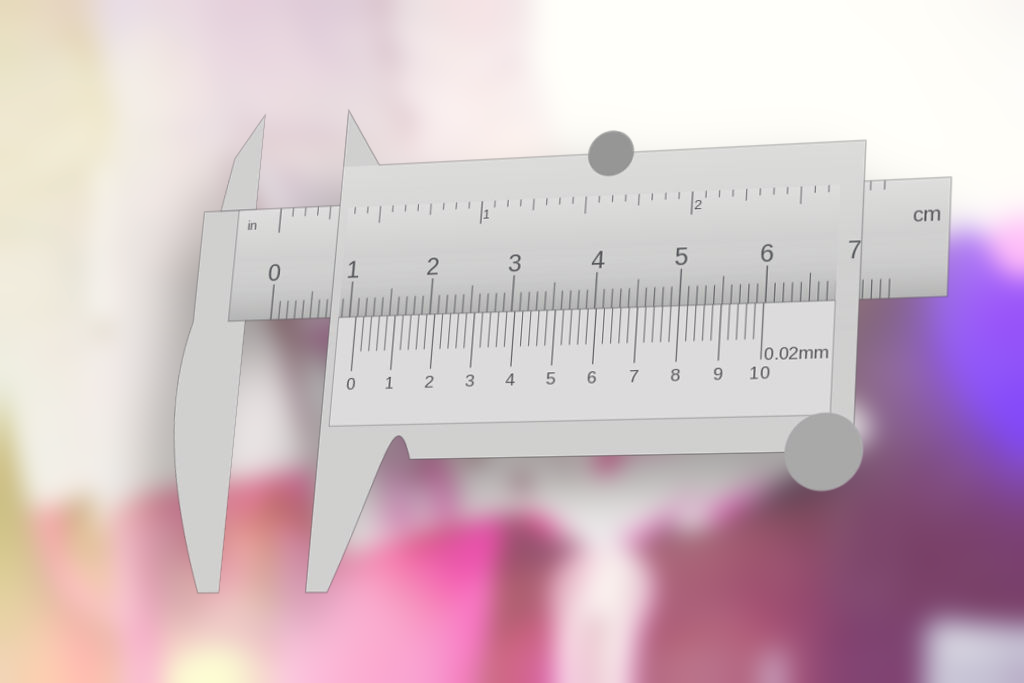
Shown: 10.8 mm
